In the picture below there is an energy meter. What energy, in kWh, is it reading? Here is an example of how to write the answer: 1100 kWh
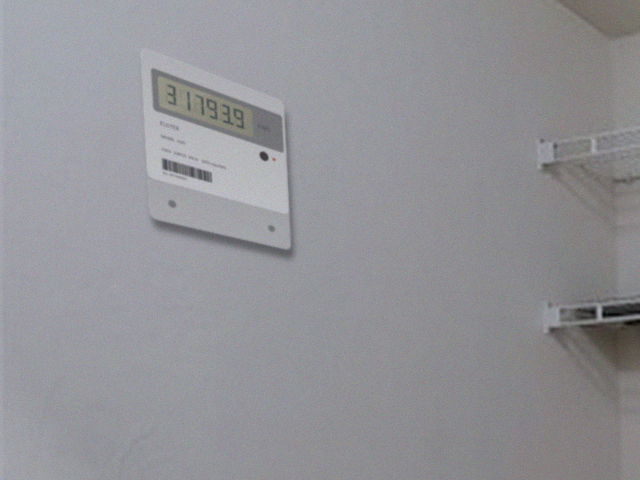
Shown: 31793.9 kWh
